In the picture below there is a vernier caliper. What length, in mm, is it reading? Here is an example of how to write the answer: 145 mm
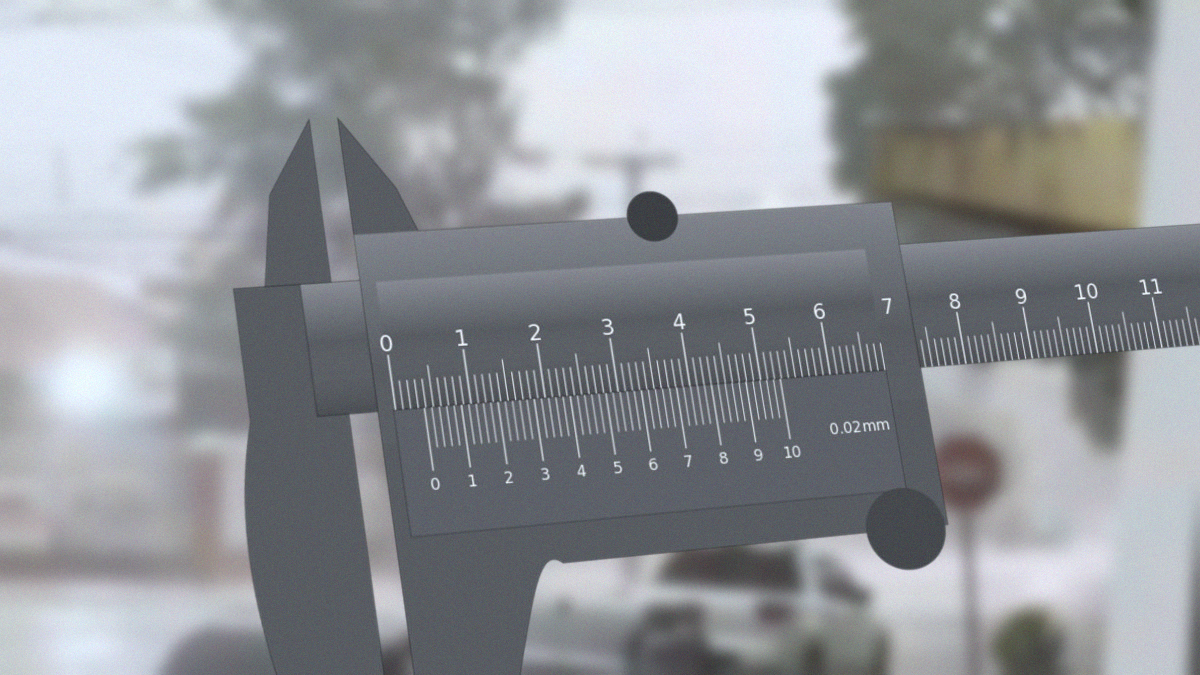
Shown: 3.8 mm
